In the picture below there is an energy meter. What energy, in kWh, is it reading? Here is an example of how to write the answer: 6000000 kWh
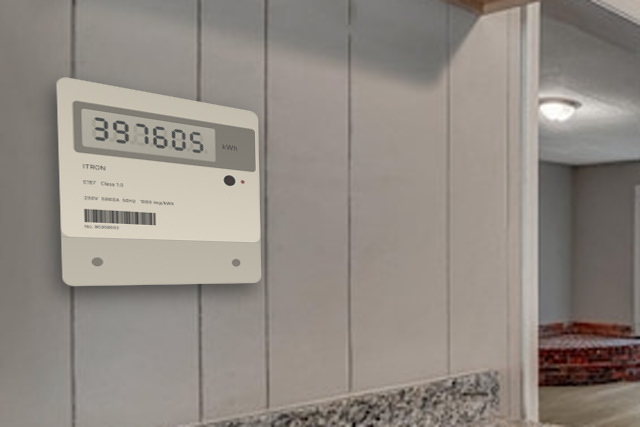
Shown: 397605 kWh
